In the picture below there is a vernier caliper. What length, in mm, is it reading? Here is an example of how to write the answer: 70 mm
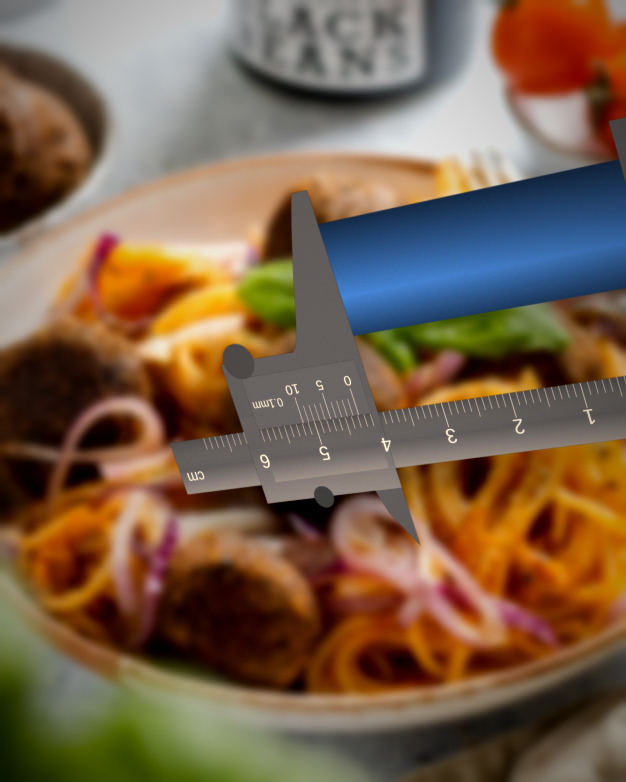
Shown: 42.8 mm
